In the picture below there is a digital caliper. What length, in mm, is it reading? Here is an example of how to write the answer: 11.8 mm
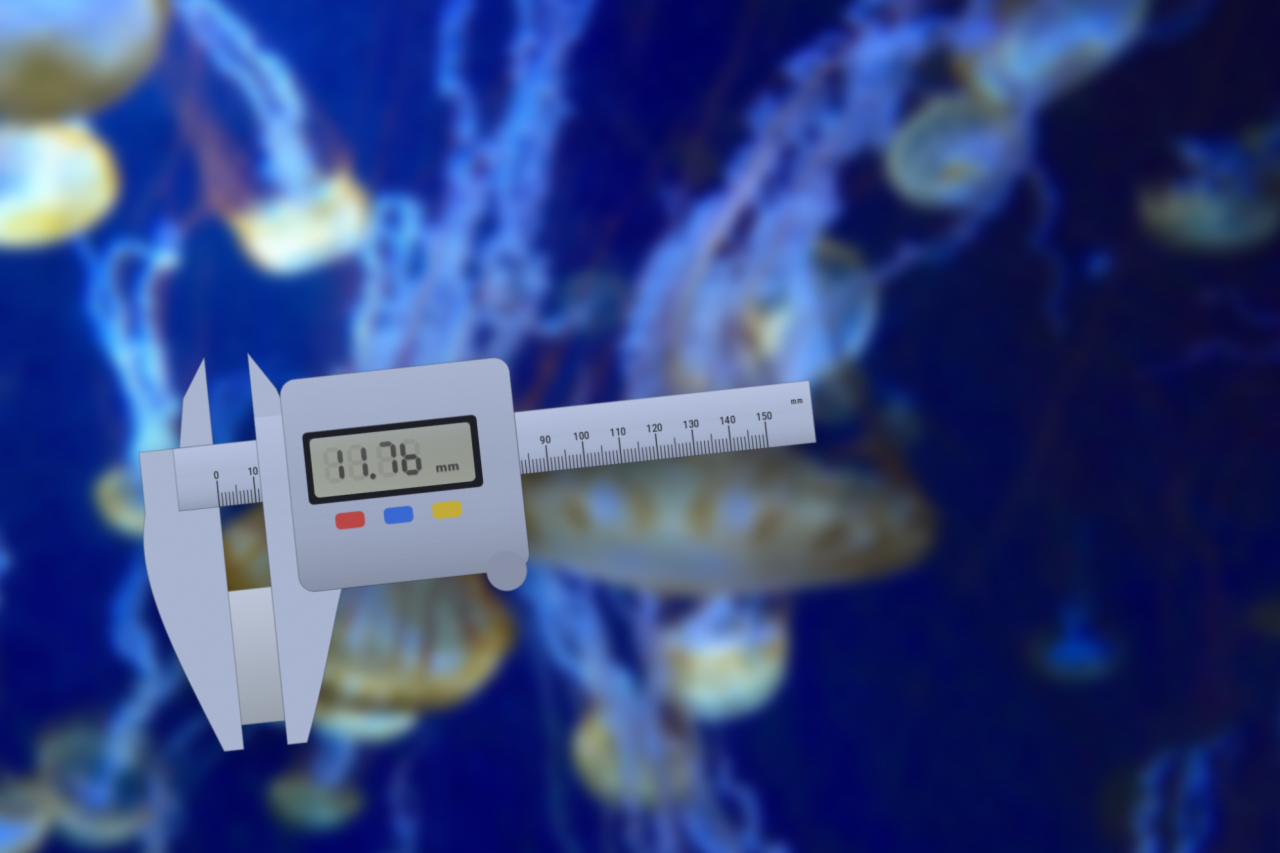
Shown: 11.76 mm
